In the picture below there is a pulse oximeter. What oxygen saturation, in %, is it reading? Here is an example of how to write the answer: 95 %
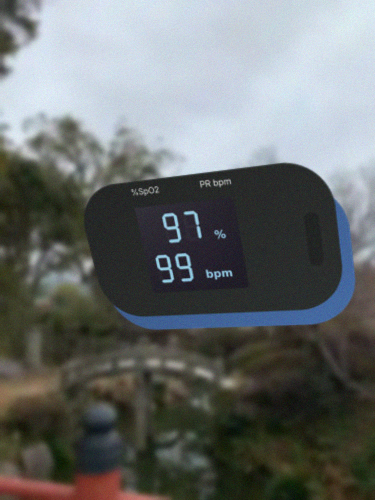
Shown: 97 %
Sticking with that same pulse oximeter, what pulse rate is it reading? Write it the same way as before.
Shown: 99 bpm
